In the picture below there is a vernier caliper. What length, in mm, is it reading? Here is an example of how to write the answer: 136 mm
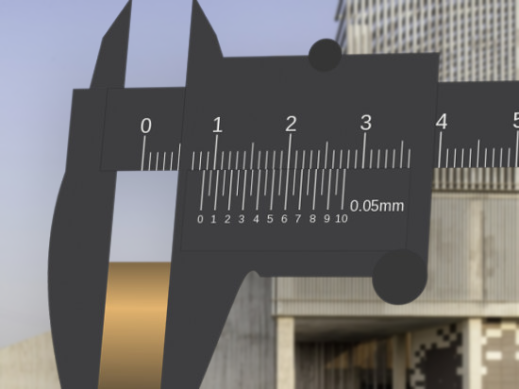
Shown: 8.6 mm
